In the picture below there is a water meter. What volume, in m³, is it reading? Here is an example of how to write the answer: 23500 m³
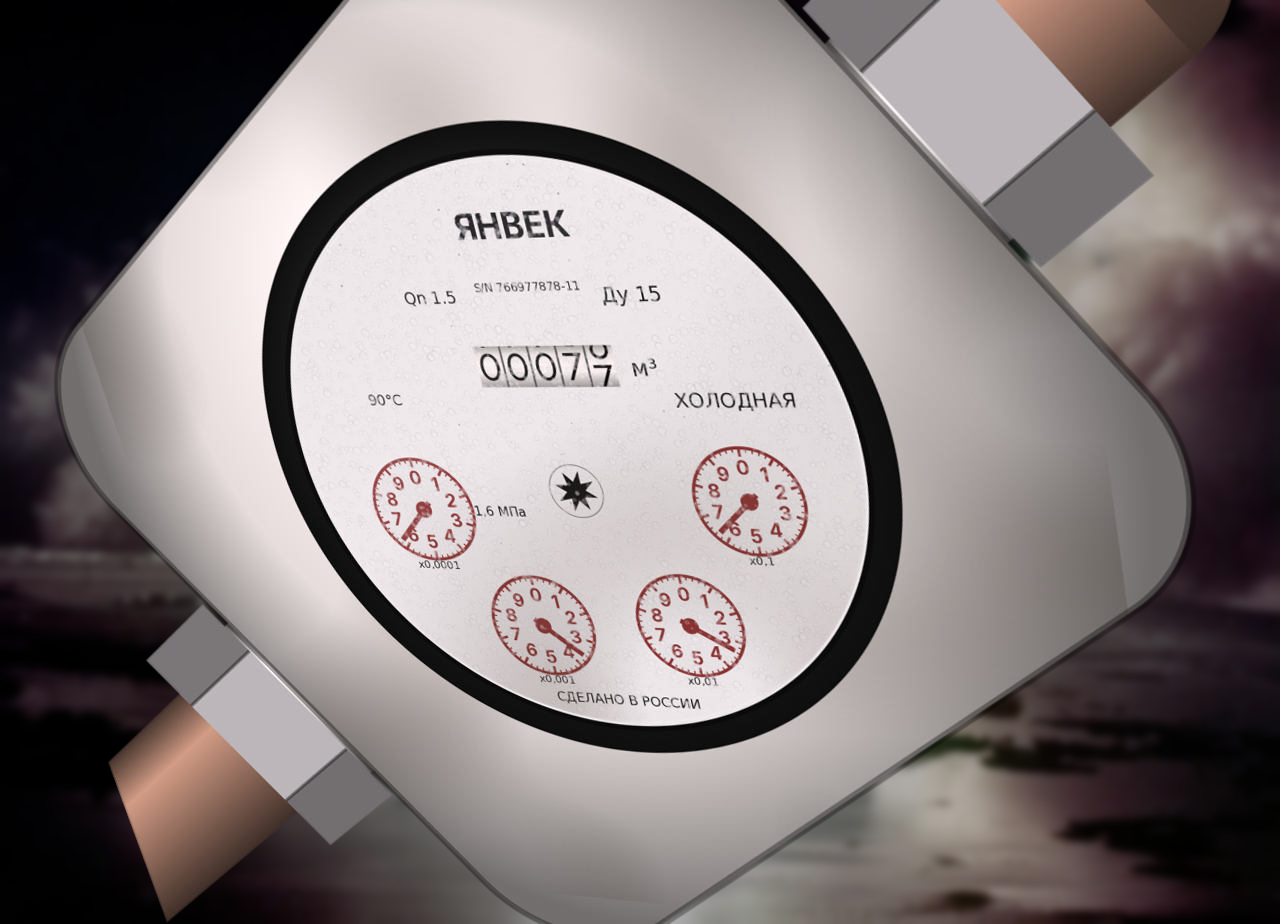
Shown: 76.6336 m³
